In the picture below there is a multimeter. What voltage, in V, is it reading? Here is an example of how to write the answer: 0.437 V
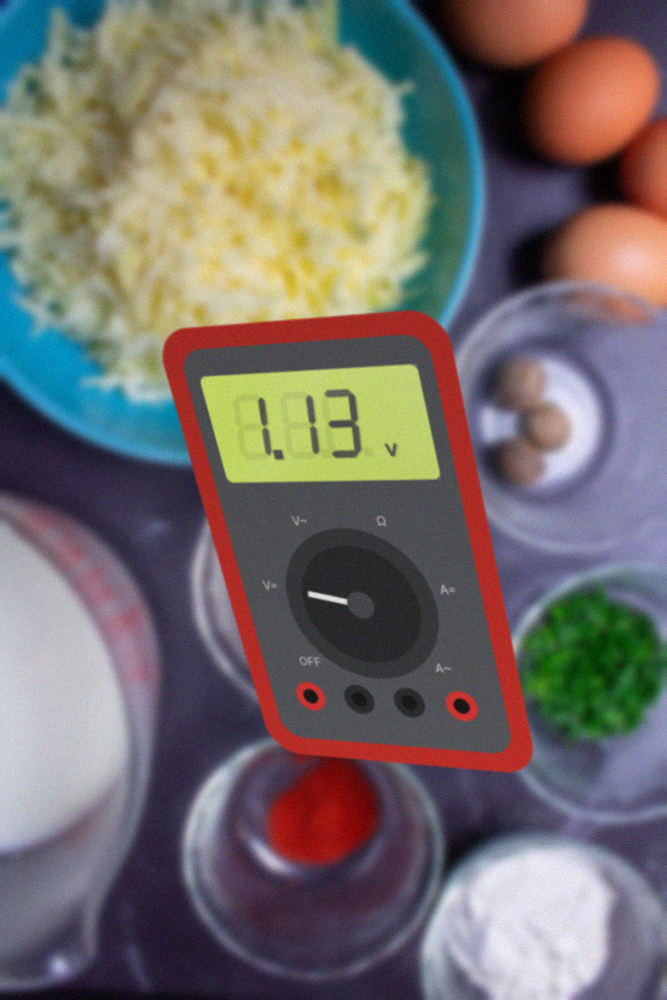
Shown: 1.13 V
